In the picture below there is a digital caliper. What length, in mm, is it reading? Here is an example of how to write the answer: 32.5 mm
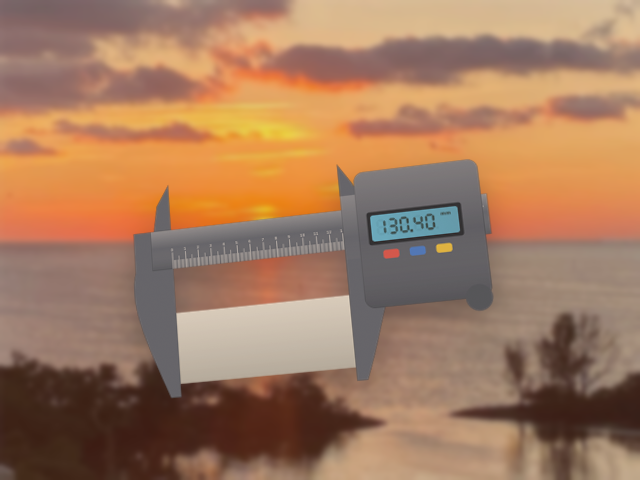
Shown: 130.40 mm
